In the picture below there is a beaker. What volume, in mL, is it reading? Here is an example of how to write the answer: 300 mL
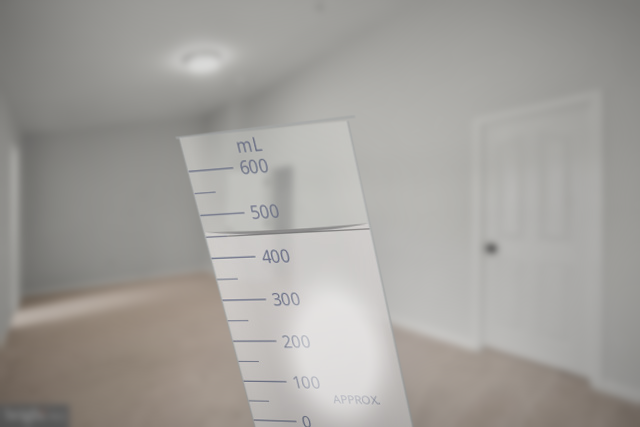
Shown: 450 mL
